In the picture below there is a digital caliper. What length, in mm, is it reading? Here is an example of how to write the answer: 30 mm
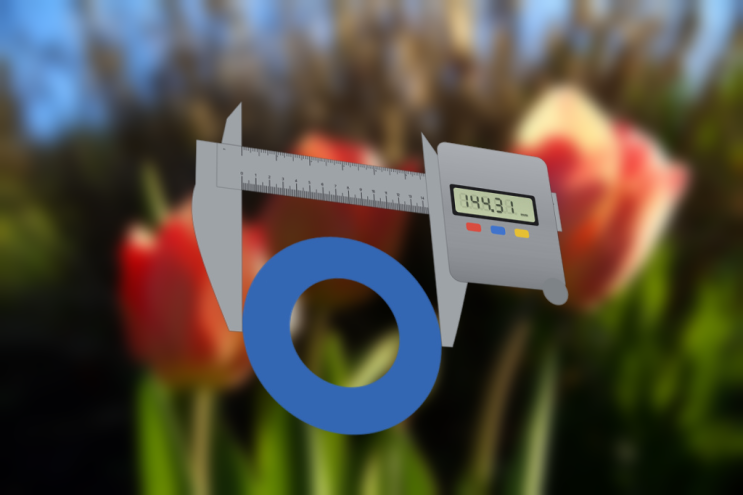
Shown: 144.31 mm
